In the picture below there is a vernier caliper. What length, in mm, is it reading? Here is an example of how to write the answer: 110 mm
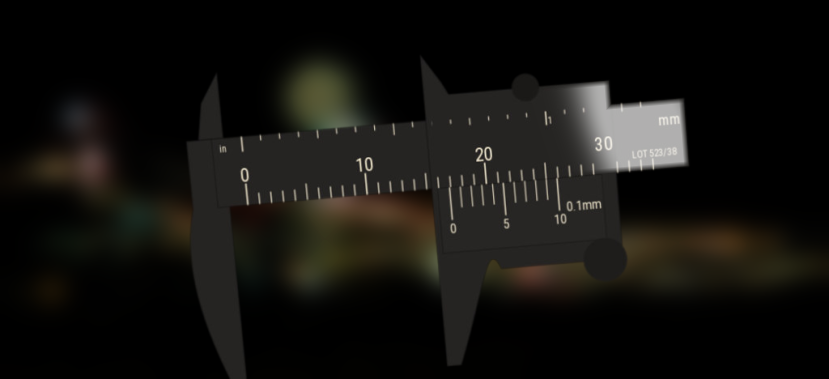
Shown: 16.9 mm
